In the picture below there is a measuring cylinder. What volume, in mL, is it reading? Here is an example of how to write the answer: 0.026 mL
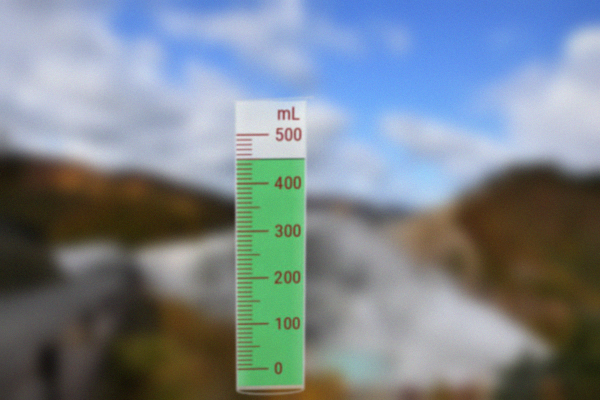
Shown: 450 mL
